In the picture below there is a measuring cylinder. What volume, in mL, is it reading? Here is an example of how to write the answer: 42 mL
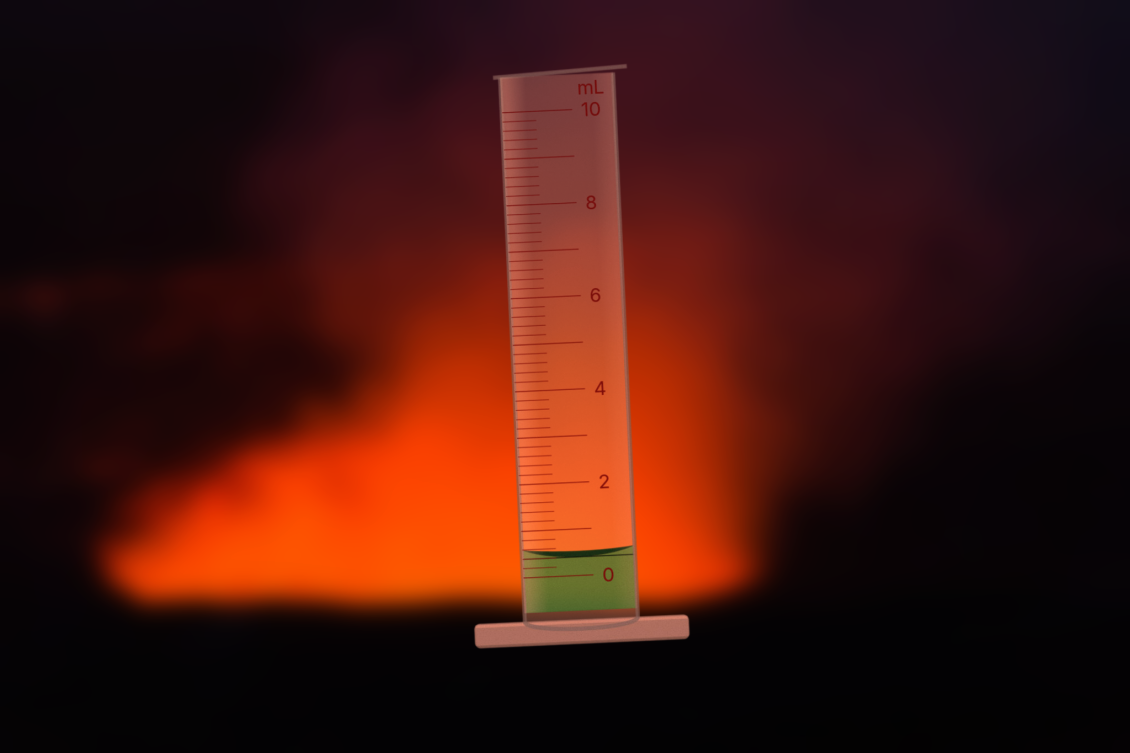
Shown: 0.4 mL
